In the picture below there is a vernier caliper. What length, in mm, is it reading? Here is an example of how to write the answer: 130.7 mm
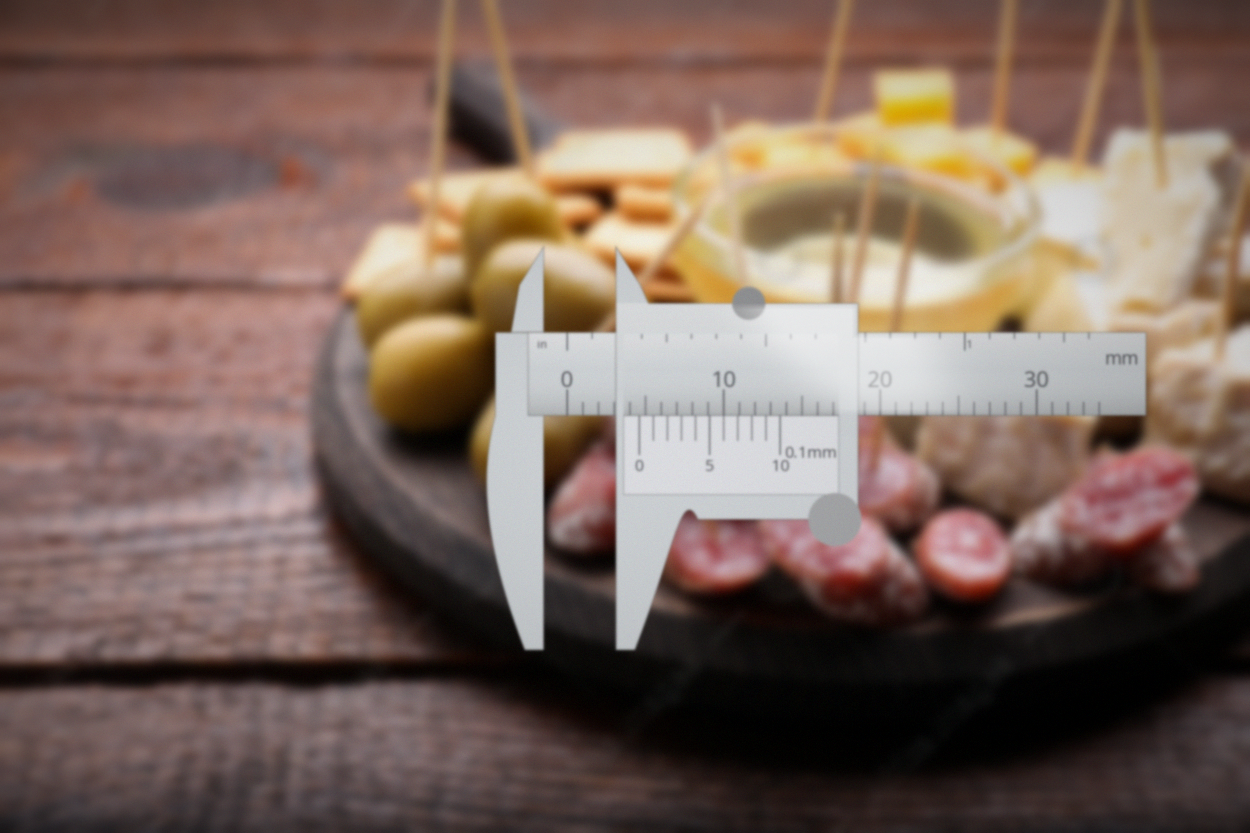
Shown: 4.6 mm
